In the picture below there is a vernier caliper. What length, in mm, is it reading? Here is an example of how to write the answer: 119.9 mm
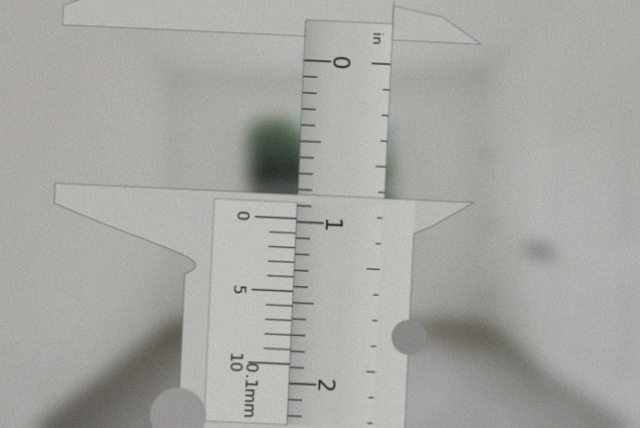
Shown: 9.8 mm
